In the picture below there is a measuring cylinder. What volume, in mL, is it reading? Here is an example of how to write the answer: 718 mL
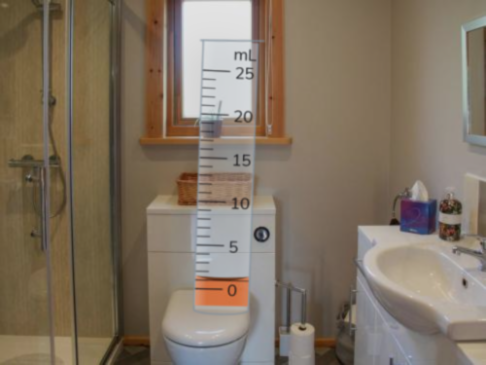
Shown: 1 mL
